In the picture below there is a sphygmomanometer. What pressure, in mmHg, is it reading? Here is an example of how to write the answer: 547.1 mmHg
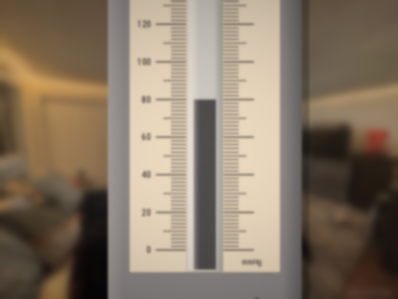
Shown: 80 mmHg
